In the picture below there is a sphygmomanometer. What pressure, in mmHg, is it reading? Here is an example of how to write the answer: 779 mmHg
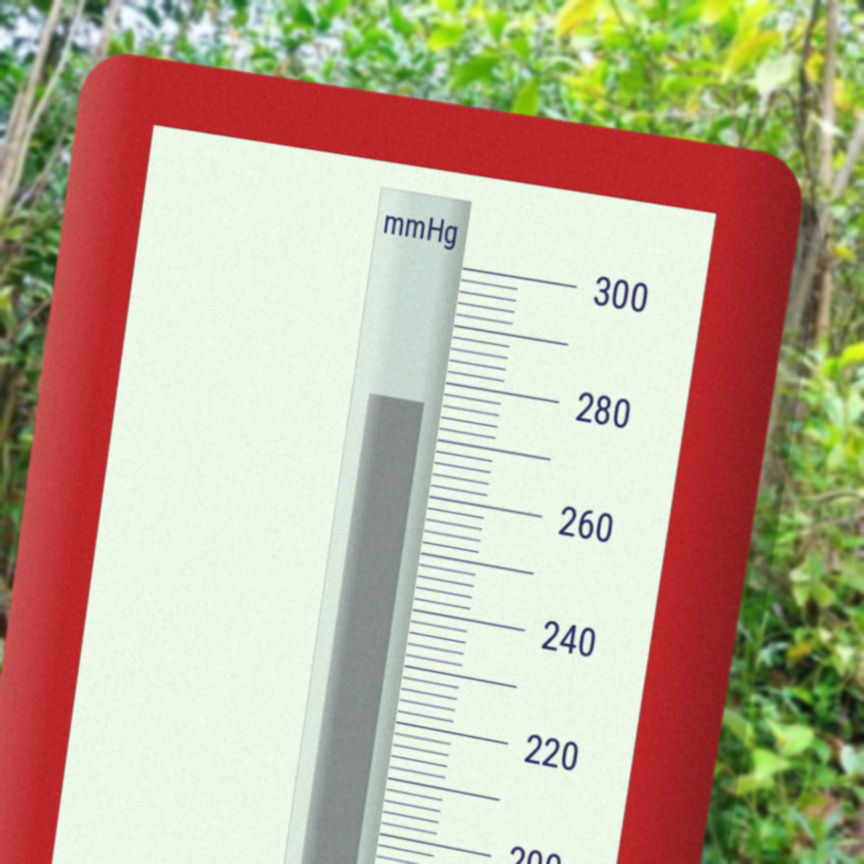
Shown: 276 mmHg
